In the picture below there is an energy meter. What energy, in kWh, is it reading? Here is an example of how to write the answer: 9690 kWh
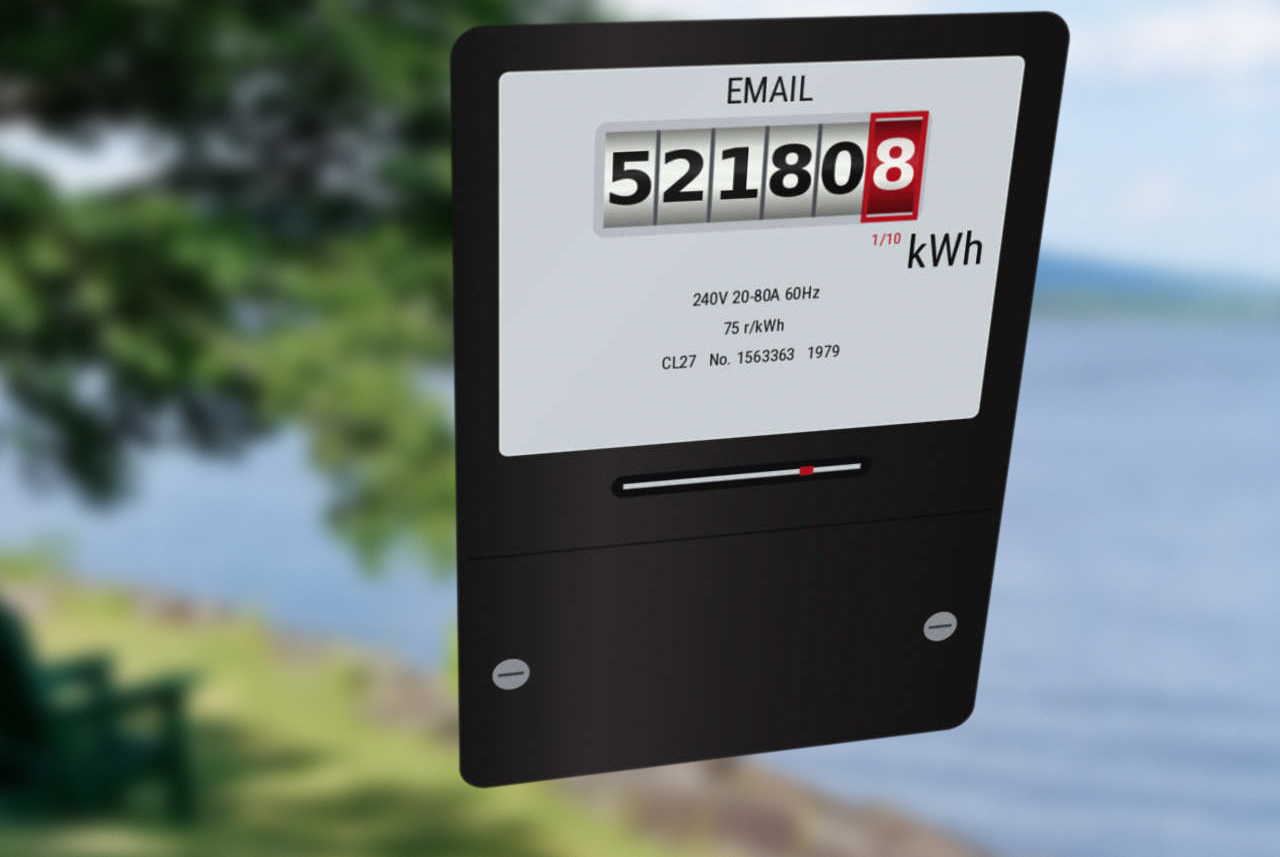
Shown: 52180.8 kWh
